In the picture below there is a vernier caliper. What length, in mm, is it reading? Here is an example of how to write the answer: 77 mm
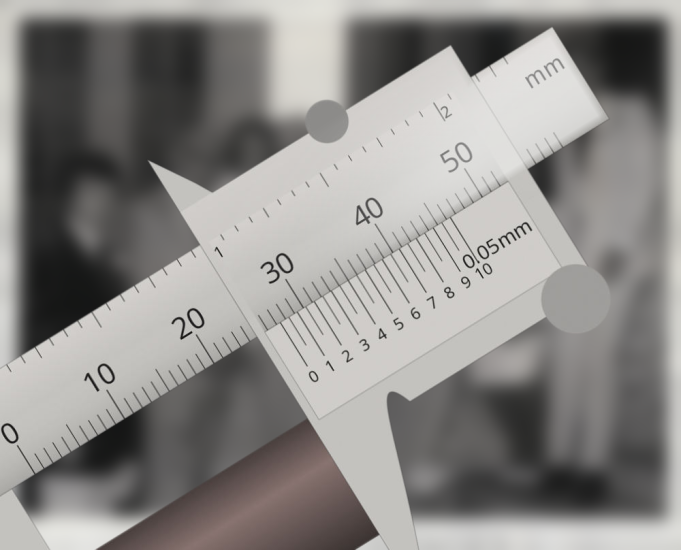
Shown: 27.4 mm
